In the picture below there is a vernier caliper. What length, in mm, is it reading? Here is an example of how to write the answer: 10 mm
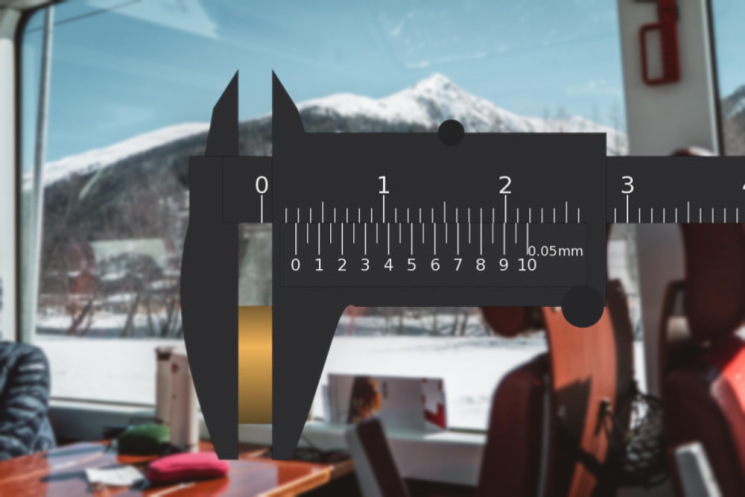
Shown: 2.8 mm
